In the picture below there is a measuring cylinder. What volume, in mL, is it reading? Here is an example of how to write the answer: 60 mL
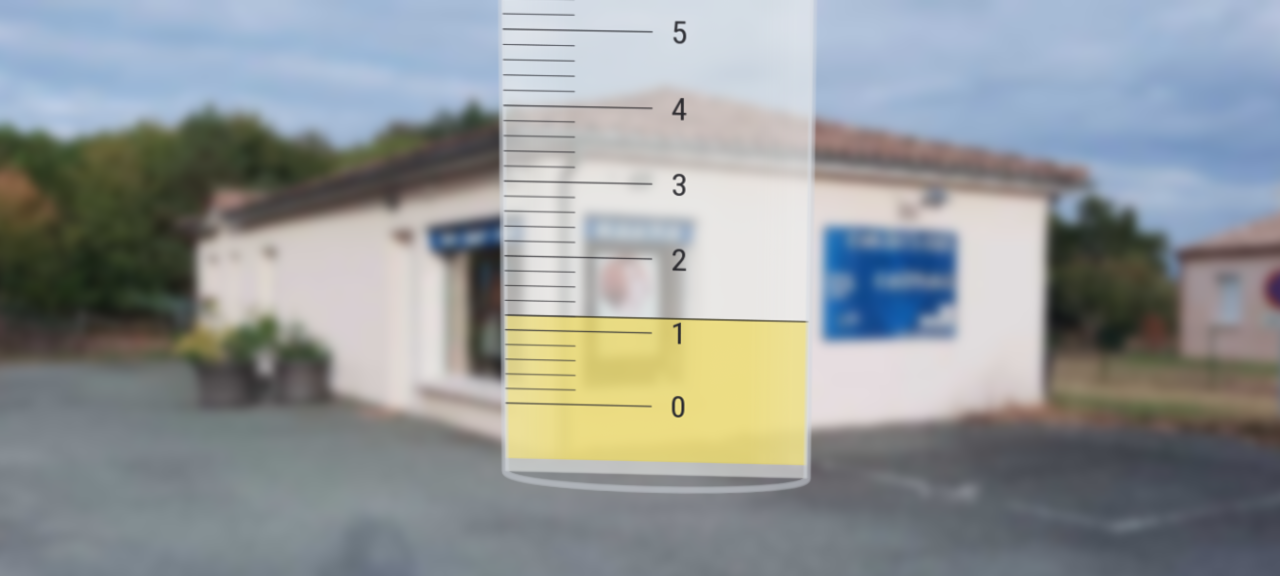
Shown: 1.2 mL
